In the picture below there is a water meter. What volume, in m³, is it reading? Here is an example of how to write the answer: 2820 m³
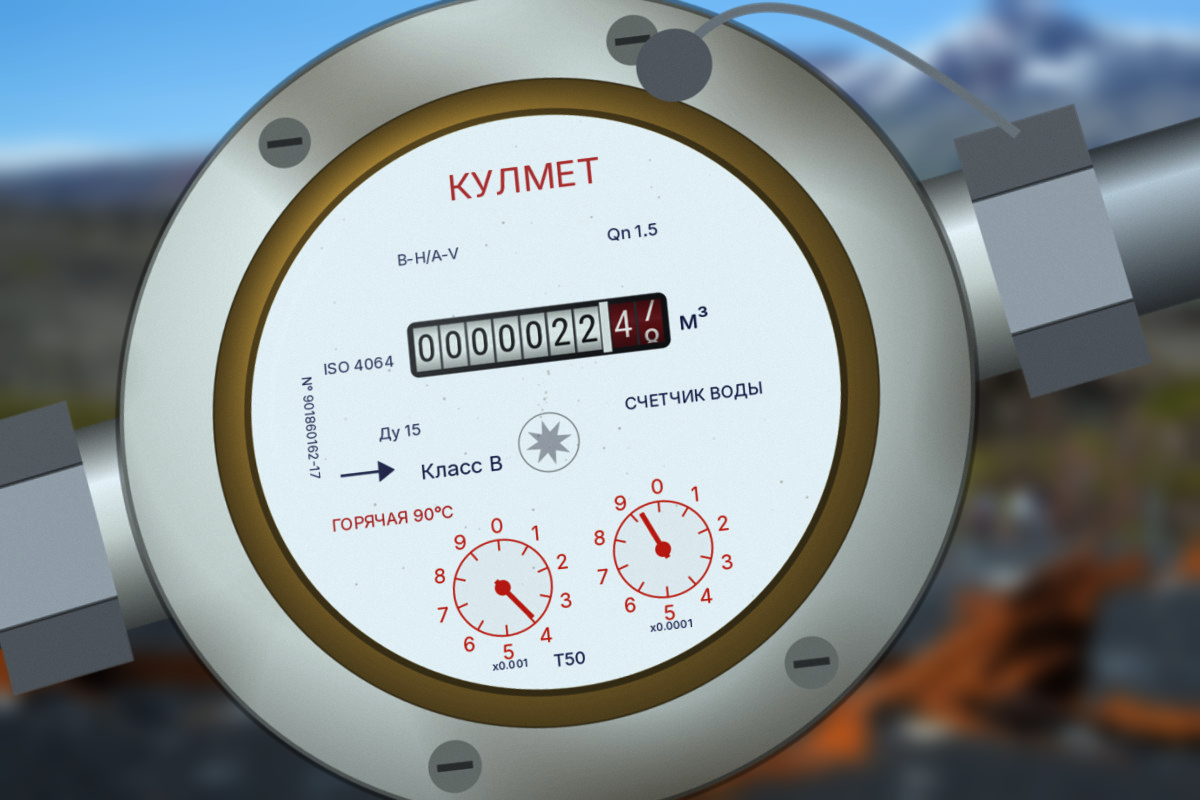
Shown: 22.4739 m³
